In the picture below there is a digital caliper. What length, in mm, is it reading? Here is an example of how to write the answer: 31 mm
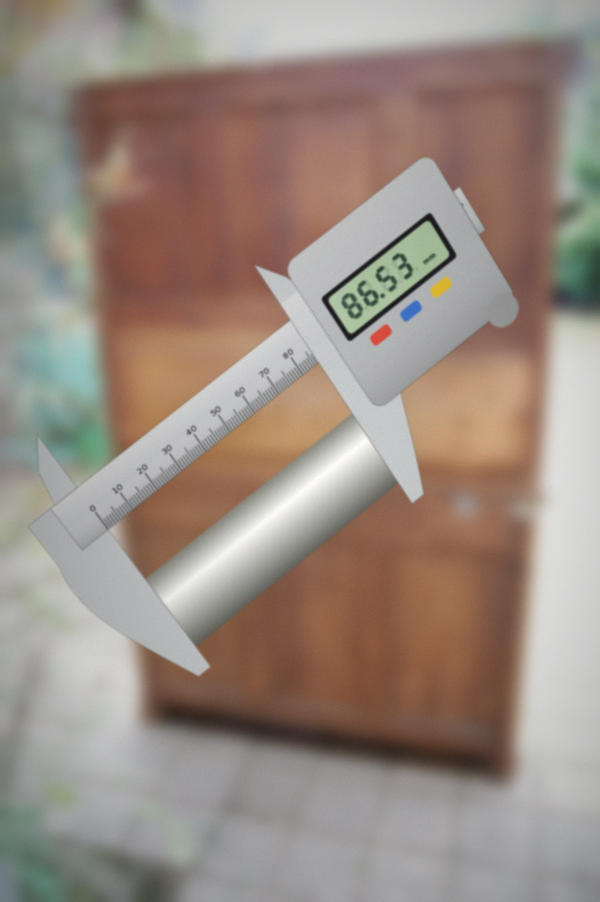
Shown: 86.53 mm
